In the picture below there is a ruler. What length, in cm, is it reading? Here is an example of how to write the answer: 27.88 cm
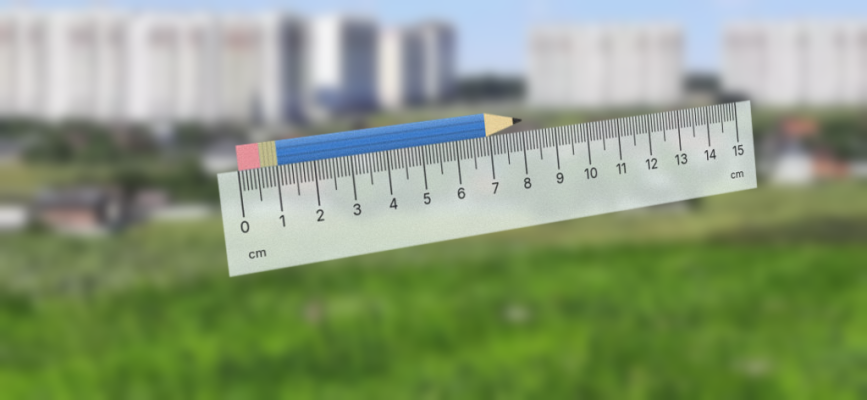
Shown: 8 cm
